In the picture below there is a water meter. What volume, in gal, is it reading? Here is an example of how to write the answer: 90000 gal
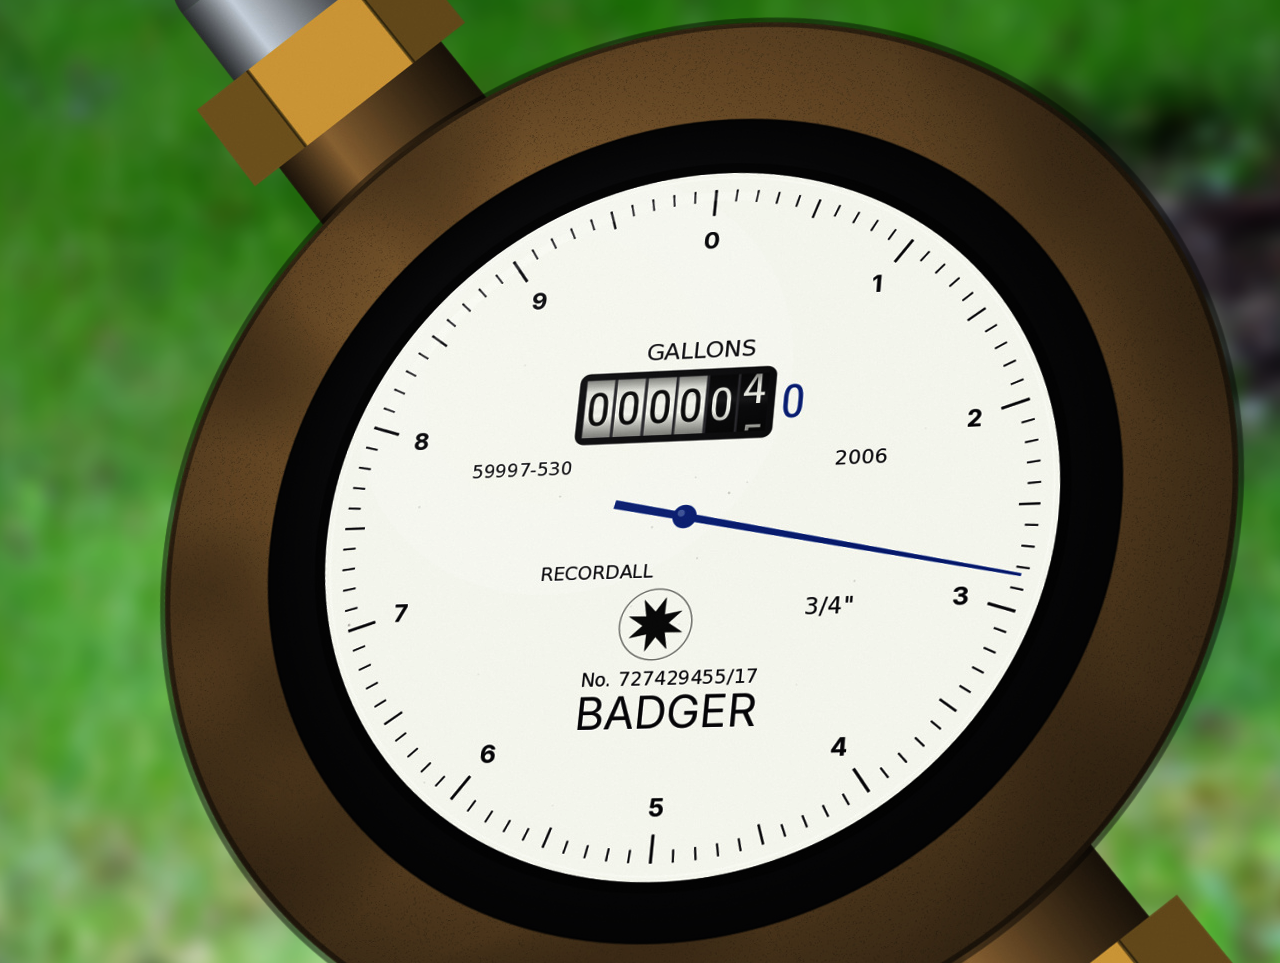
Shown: 42.8 gal
